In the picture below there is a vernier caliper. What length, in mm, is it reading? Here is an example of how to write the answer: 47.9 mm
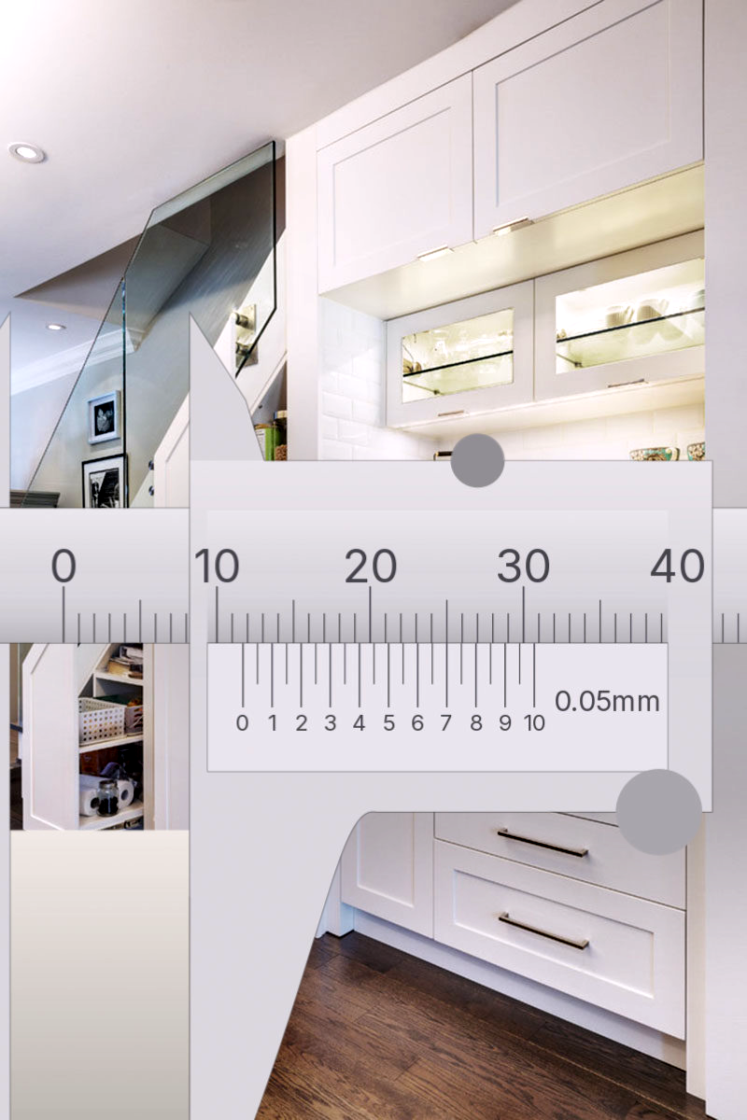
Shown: 11.7 mm
